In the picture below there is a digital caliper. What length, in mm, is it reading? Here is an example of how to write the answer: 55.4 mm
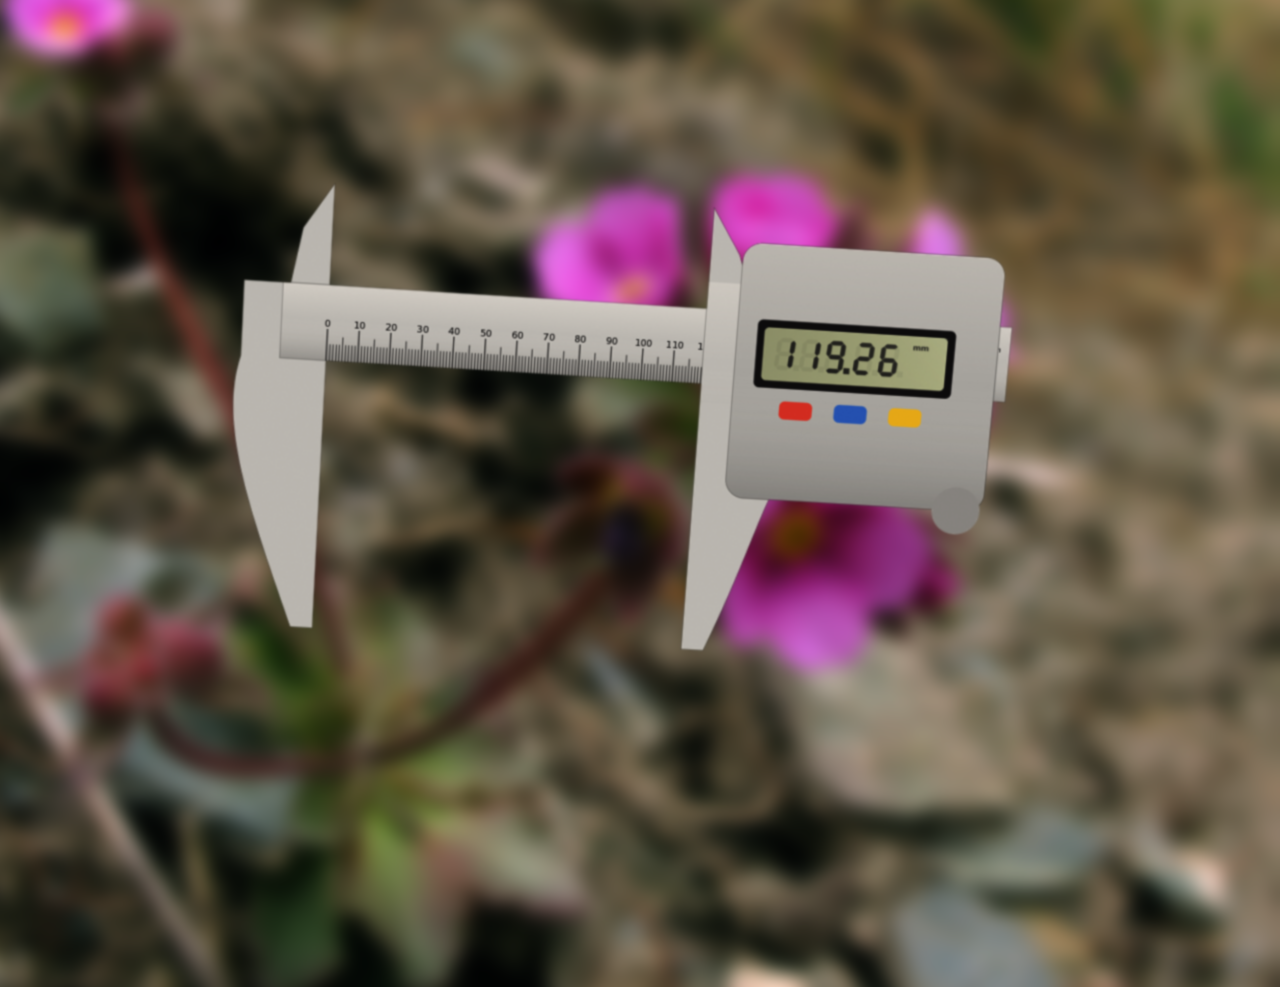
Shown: 119.26 mm
